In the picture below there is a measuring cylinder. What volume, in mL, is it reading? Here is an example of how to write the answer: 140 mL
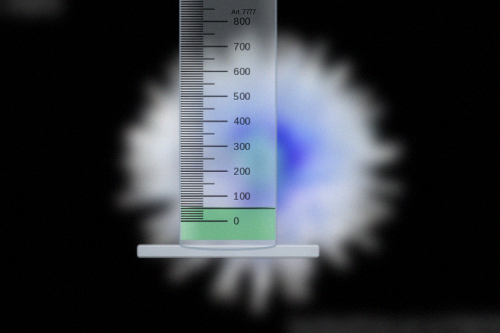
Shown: 50 mL
